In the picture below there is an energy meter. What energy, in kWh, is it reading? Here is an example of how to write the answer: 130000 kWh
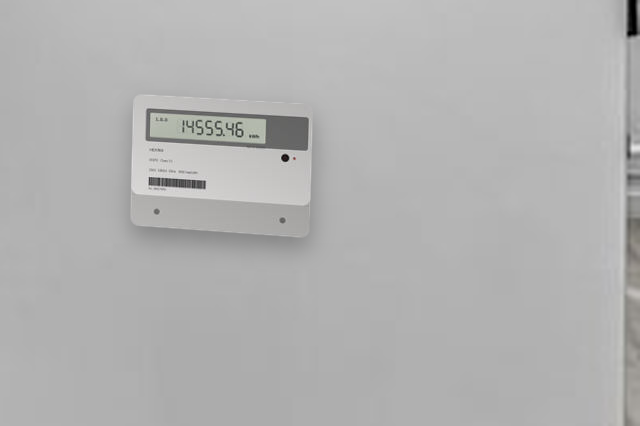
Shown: 14555.46 kWh
